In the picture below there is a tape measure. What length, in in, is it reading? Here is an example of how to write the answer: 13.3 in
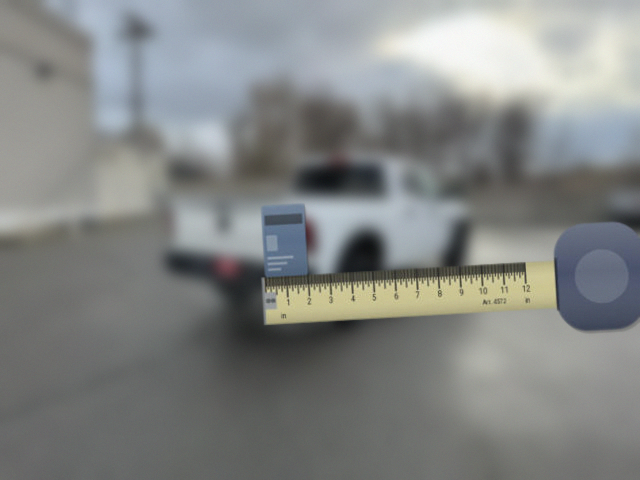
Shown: 2 in
